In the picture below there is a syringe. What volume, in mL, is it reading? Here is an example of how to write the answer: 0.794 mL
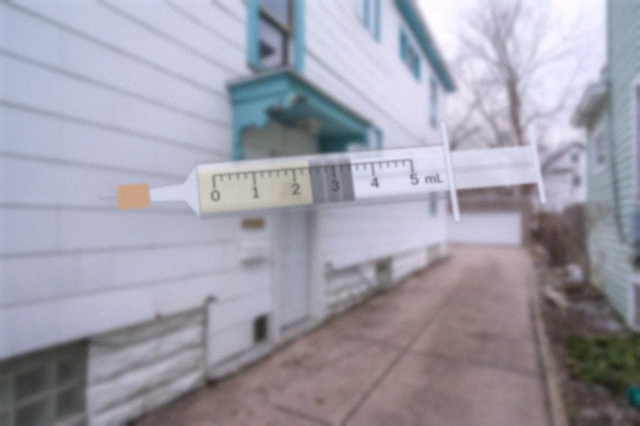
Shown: 2.4 mL
